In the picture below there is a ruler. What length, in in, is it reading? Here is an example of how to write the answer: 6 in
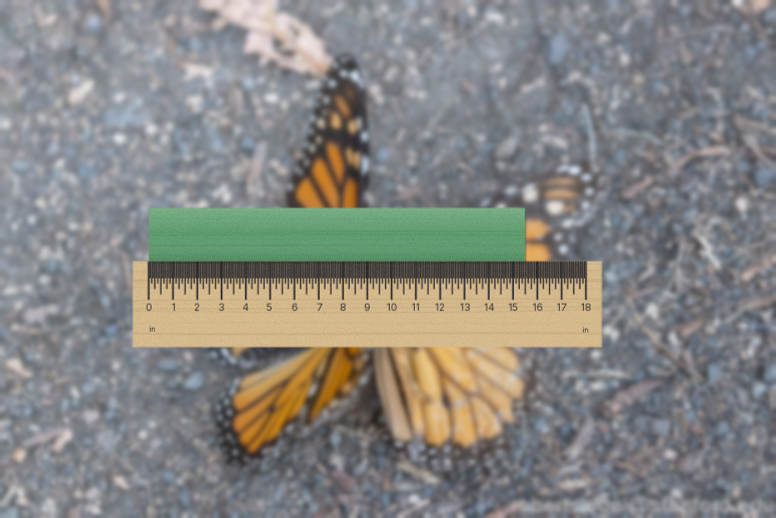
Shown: 15.5 in
